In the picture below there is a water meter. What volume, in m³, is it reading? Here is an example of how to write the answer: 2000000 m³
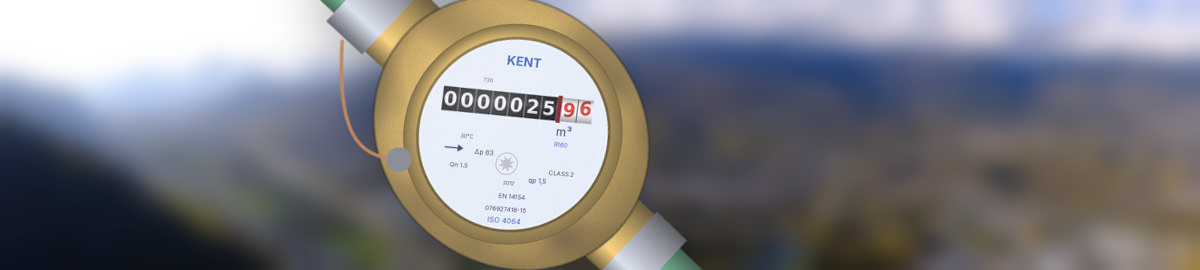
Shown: 25.96 m³
